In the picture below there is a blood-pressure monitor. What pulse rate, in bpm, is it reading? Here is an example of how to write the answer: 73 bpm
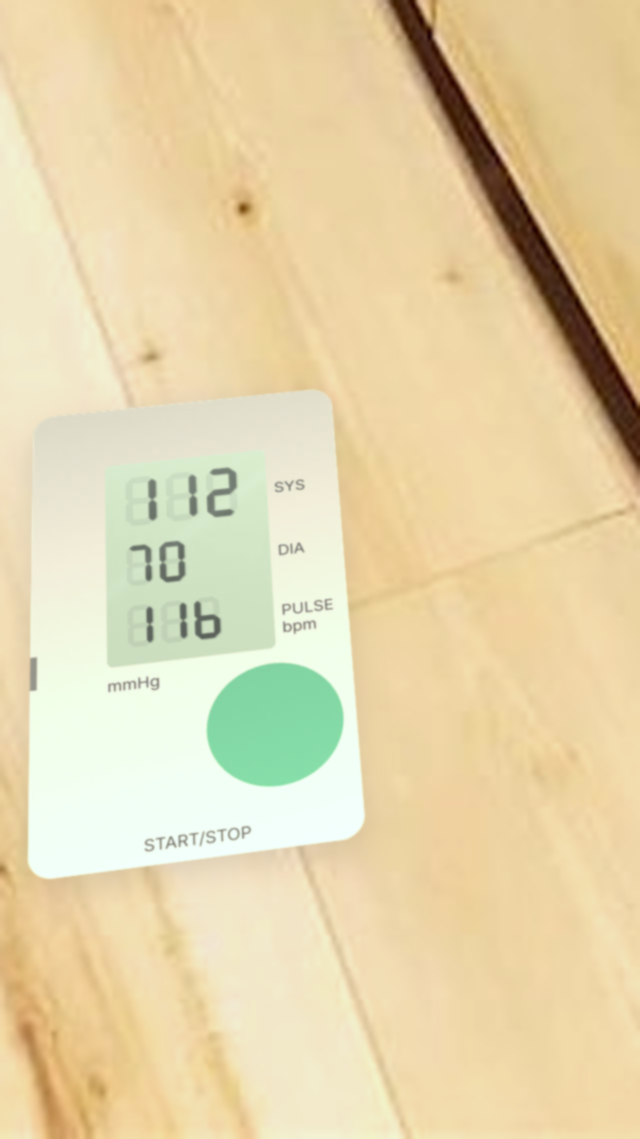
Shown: 116 bpm
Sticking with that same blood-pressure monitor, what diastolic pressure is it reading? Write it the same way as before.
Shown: 70 mmHg
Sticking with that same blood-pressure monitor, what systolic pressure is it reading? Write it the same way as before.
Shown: 112 mmHg
